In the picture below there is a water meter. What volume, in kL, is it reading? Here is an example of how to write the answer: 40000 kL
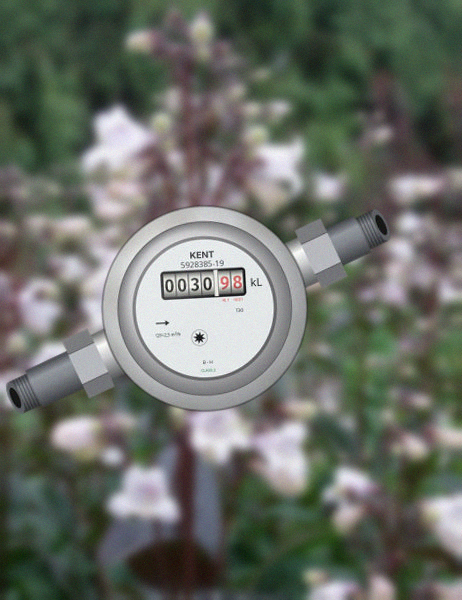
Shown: 30.98 kL
